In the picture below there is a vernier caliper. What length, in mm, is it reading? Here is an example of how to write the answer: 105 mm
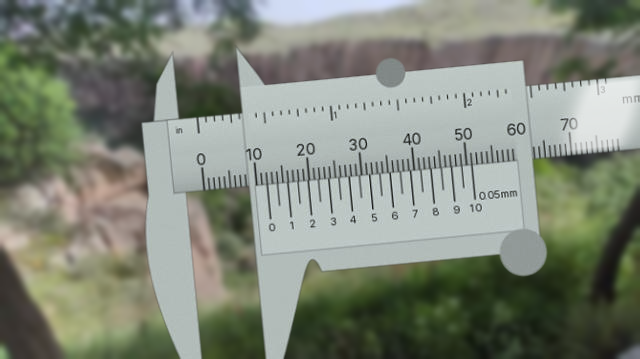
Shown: 12.0 mm
